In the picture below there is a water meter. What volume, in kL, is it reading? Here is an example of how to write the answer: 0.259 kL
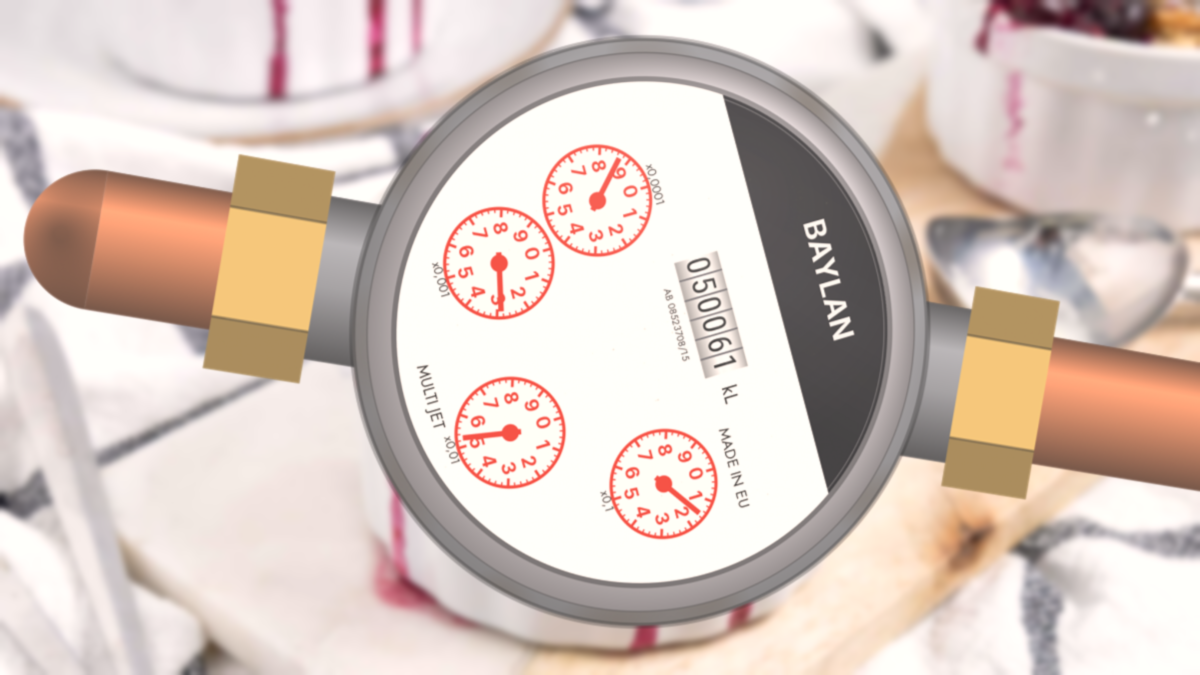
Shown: 50061.1528 kL
